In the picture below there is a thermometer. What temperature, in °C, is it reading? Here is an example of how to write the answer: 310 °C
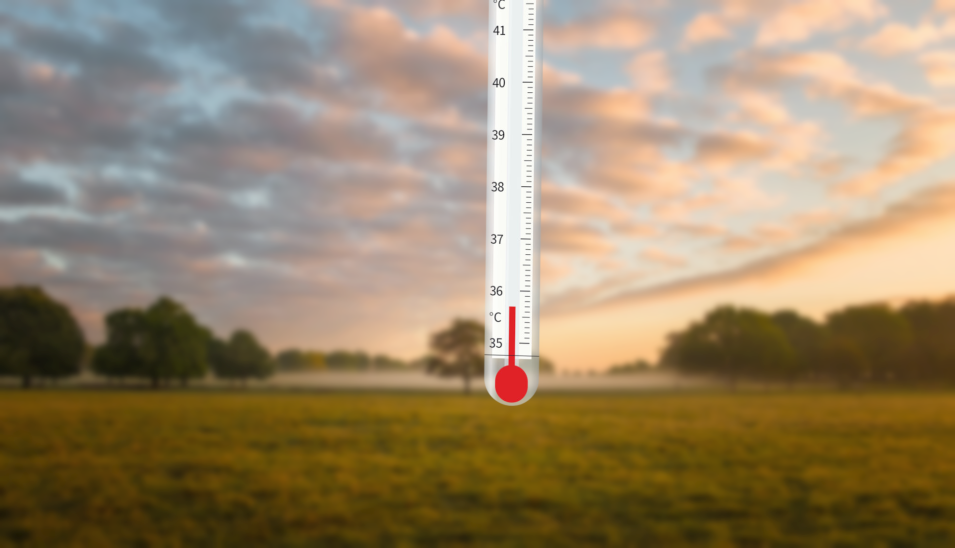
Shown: 35.7 °C
